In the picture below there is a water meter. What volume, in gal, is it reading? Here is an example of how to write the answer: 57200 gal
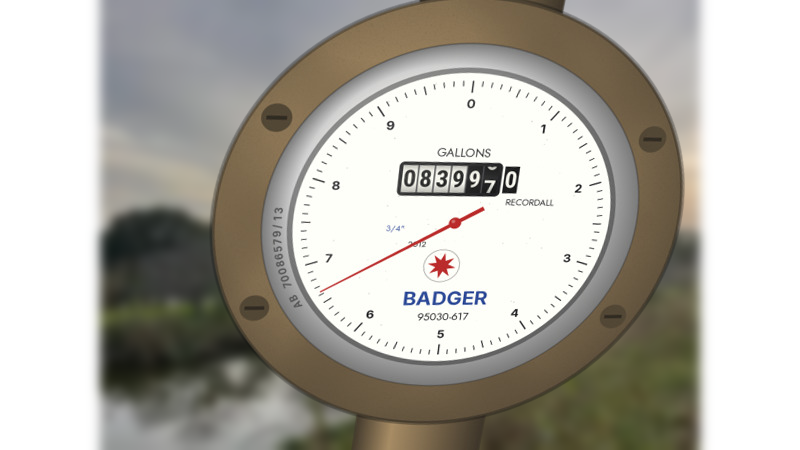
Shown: 839966.6 gal
